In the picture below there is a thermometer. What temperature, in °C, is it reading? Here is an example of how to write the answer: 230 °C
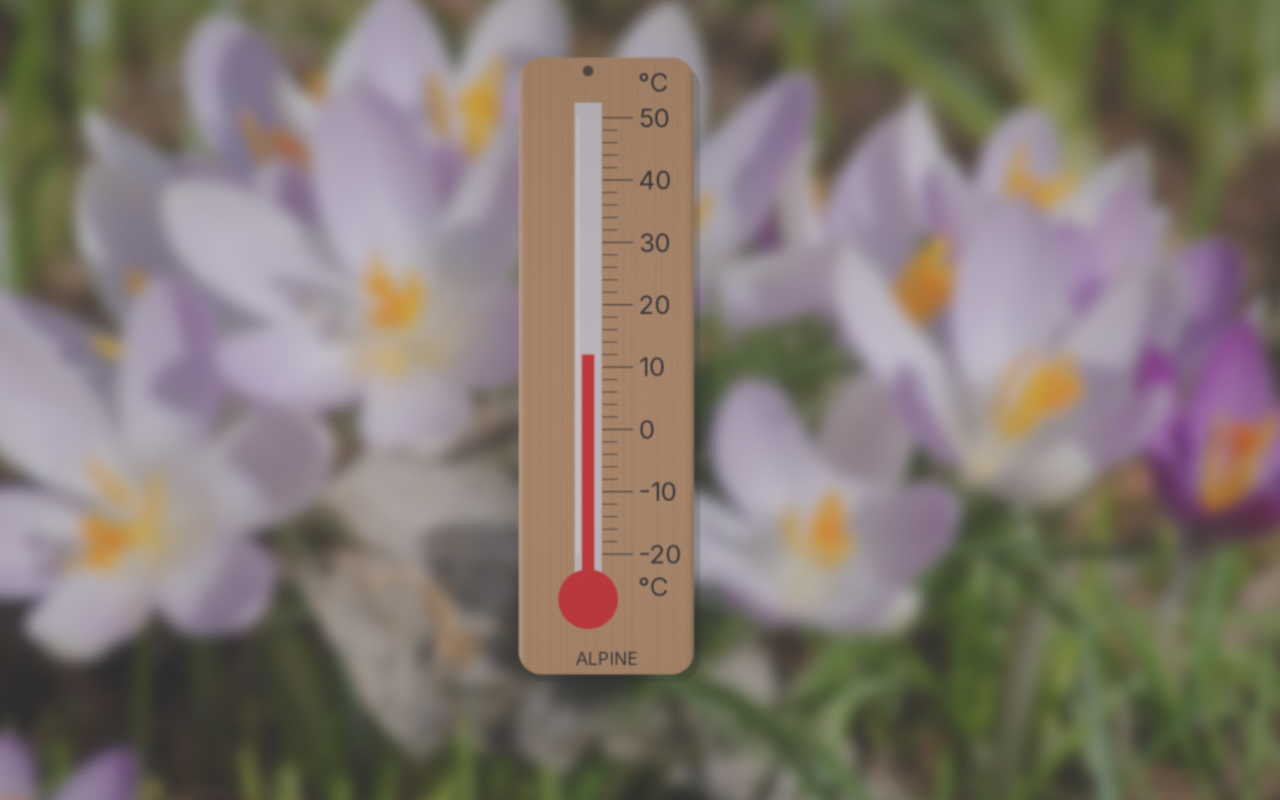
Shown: 12 °C
